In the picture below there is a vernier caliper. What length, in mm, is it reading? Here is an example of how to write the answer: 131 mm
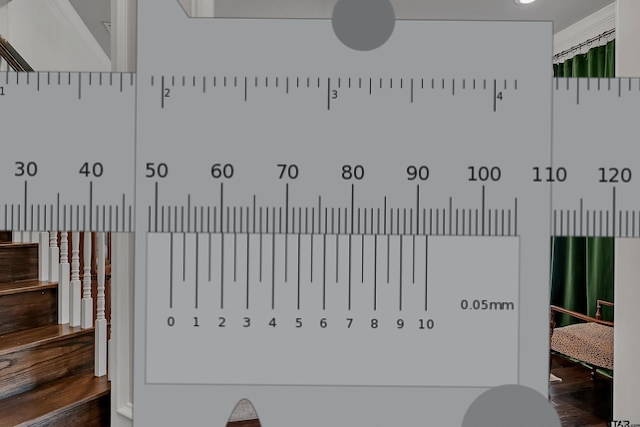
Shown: 52.4 mm
